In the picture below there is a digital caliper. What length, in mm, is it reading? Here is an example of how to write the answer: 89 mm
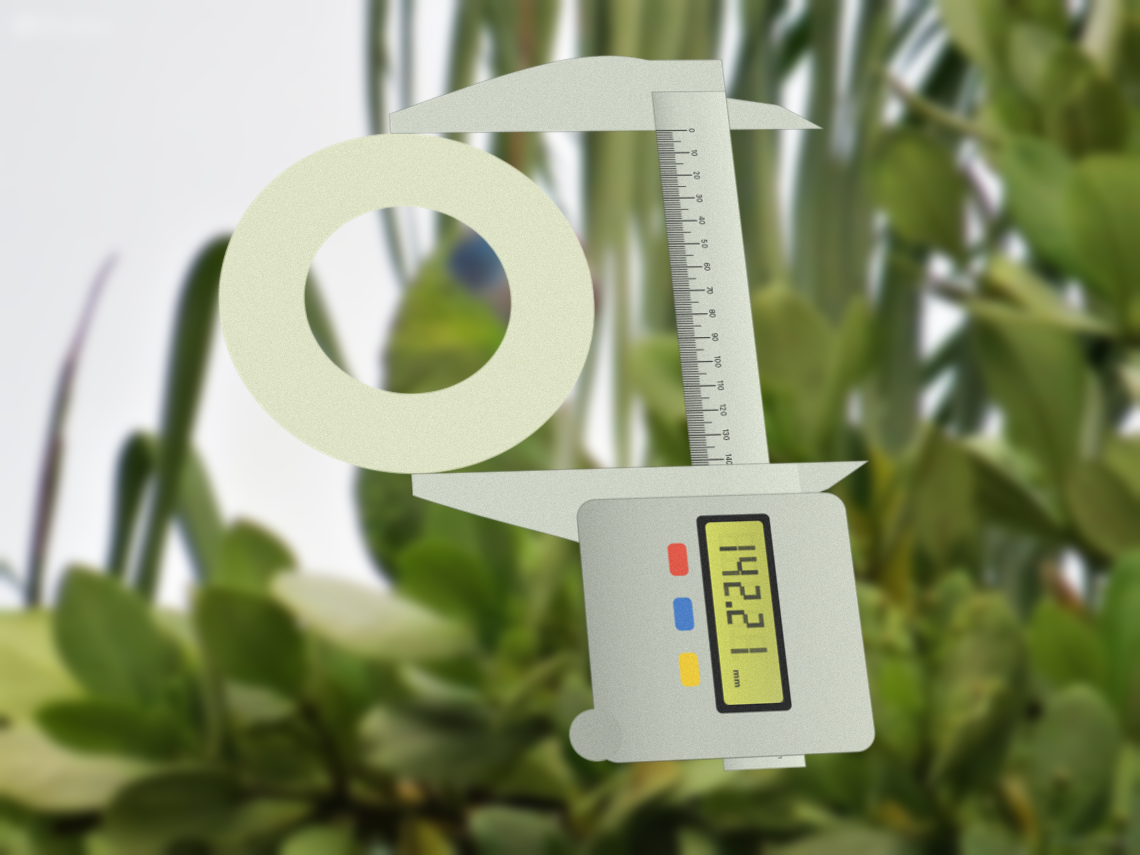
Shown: 142.21 mm
